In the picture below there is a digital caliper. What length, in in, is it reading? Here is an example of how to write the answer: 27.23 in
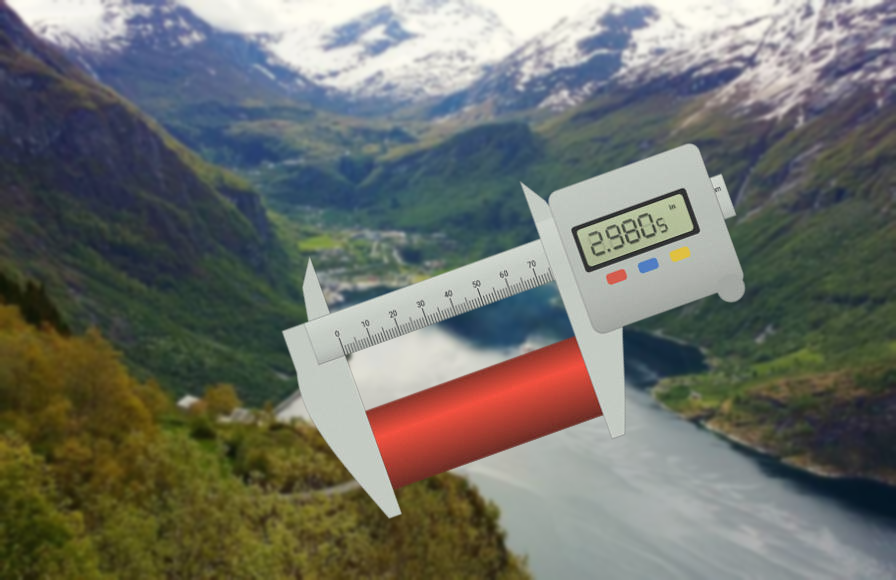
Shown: 2.9805 in
